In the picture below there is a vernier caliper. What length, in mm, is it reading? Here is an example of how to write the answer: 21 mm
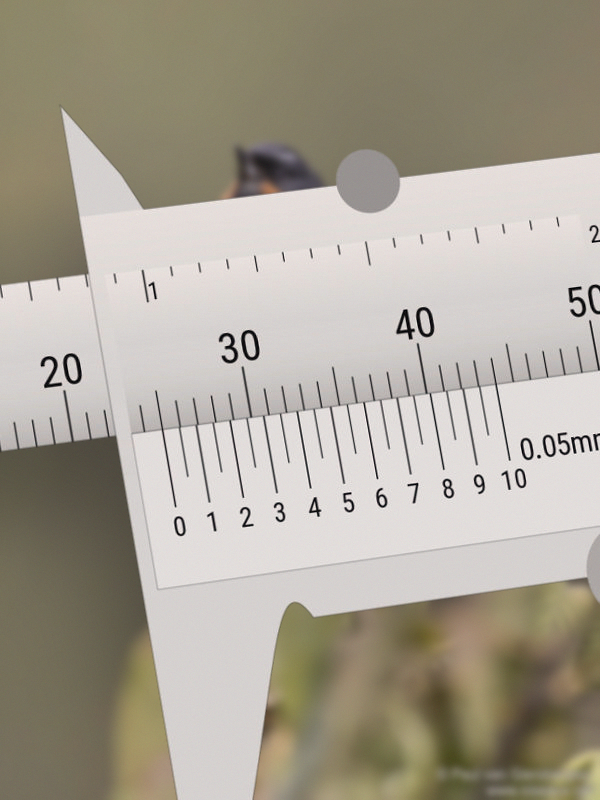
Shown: 25.0 mm
